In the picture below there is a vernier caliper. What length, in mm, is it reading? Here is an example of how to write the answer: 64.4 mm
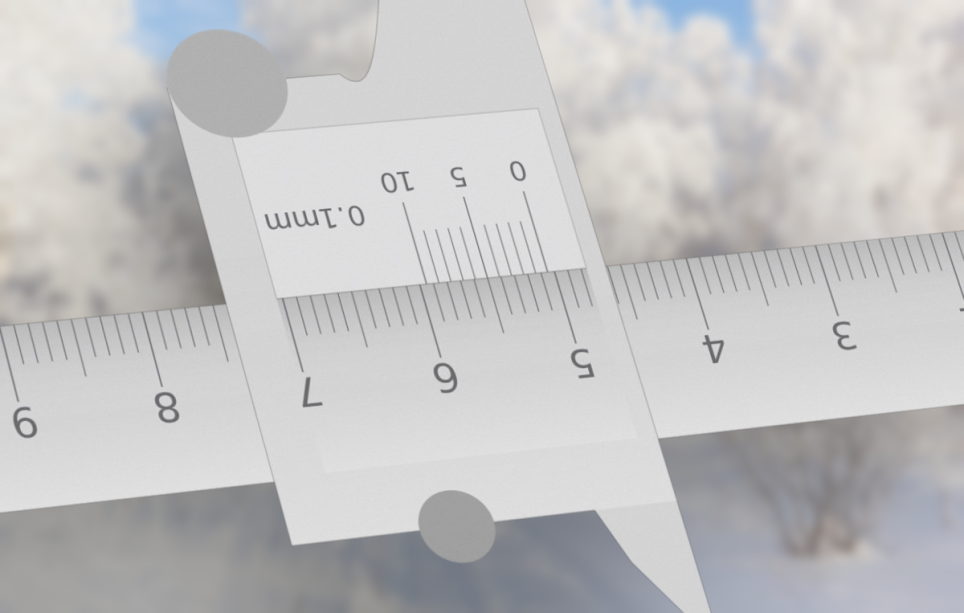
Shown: 50.5 mm
